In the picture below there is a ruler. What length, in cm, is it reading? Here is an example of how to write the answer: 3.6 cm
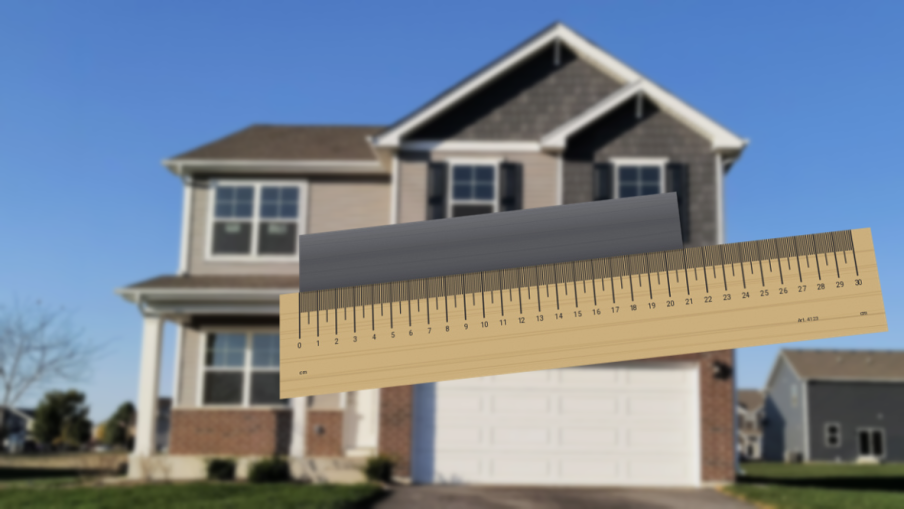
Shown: 21 cm
